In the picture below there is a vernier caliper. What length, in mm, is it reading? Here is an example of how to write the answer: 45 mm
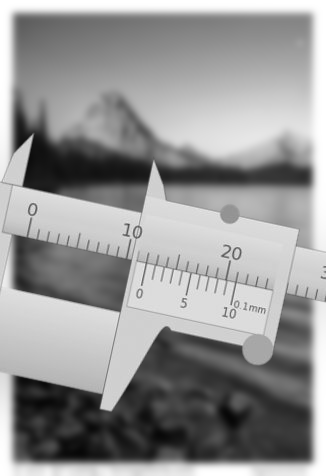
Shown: 12.0 mm
